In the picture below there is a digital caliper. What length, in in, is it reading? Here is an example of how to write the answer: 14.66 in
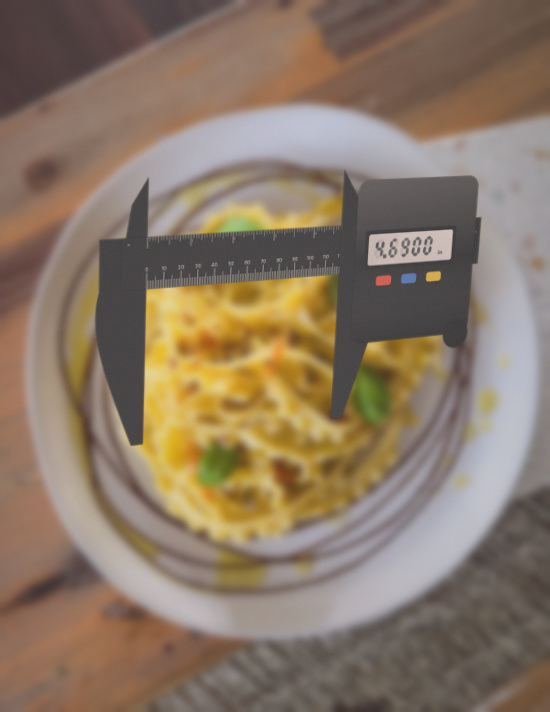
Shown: 4.6900 in
